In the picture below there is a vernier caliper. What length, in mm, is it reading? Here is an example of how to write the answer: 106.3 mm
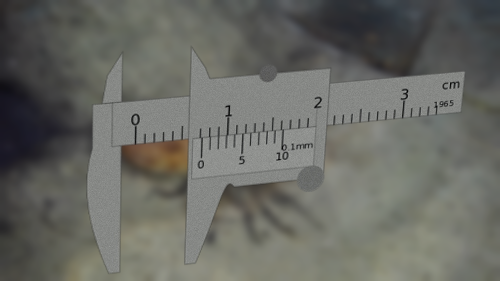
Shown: 7.2 mm
